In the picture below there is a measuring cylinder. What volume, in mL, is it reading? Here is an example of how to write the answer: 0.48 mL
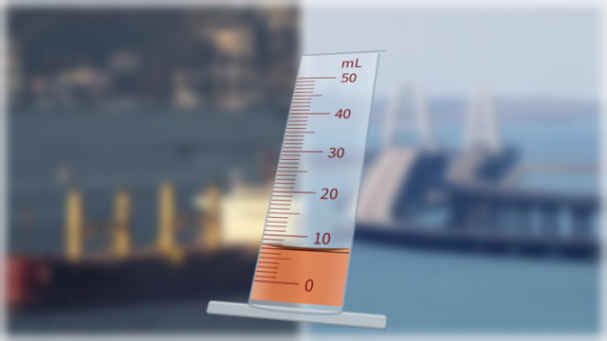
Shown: 7 mL
